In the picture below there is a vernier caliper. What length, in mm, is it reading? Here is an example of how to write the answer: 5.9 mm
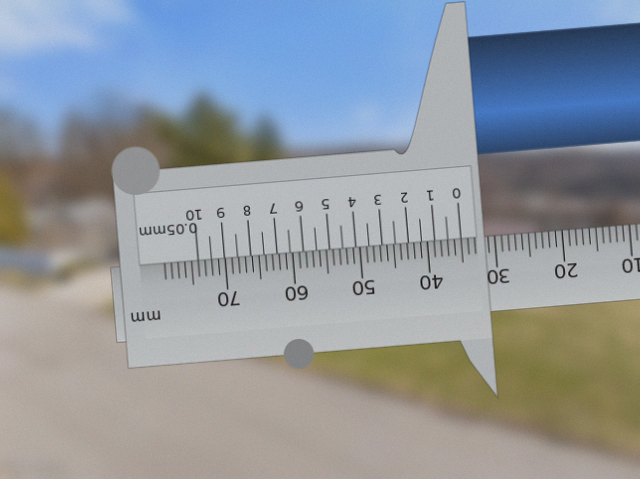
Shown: 35.0 mm
